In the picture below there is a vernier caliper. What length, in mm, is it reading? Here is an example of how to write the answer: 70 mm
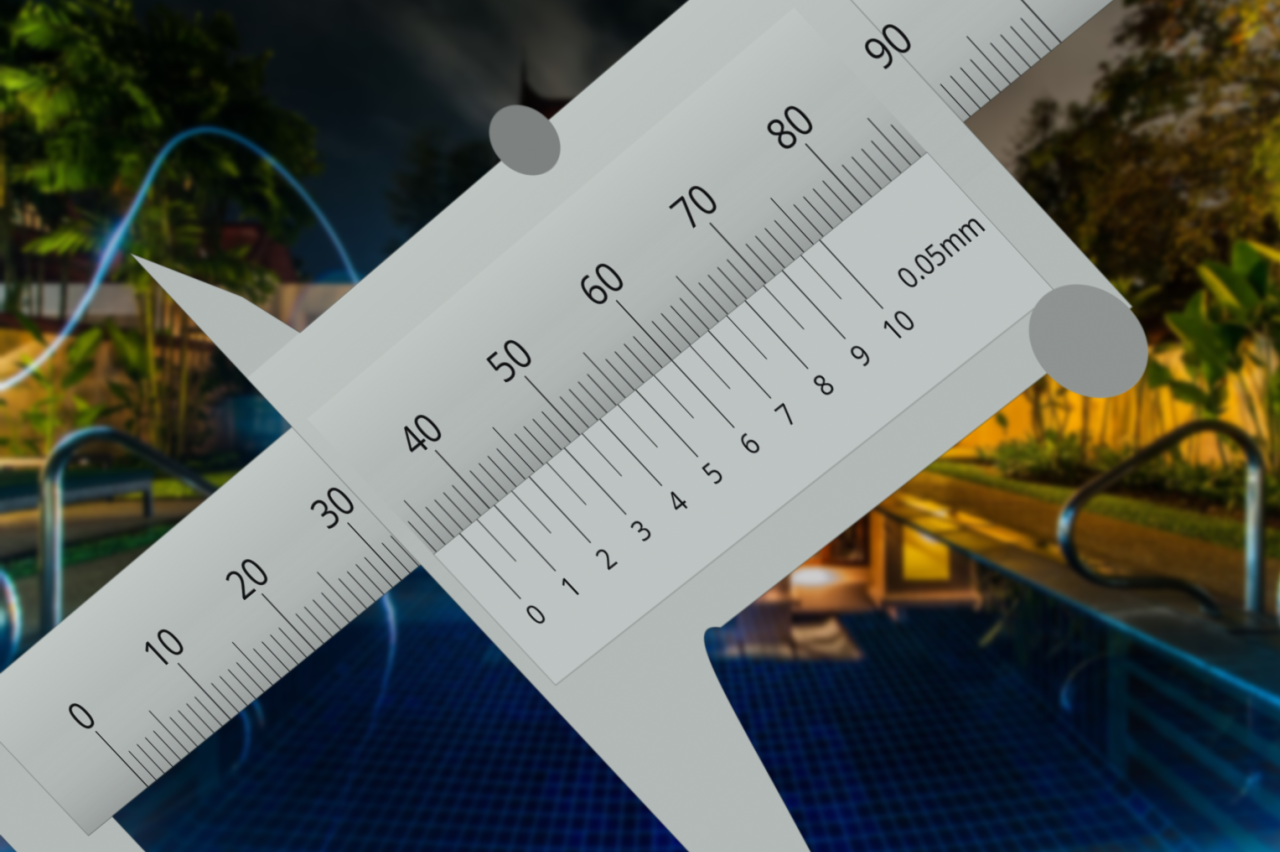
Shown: 36.6 mm
